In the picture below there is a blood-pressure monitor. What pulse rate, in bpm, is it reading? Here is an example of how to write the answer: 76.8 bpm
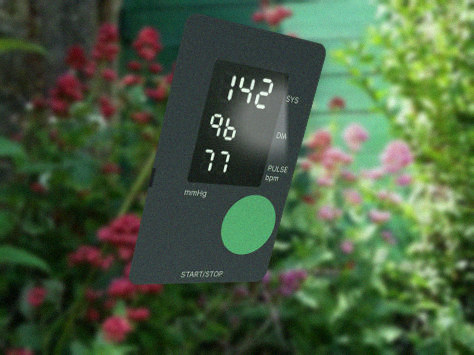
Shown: 77 bpm
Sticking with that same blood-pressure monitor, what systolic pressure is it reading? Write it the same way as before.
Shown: 142 mmHg
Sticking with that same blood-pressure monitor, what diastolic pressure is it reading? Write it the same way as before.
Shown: 96 mmHg
